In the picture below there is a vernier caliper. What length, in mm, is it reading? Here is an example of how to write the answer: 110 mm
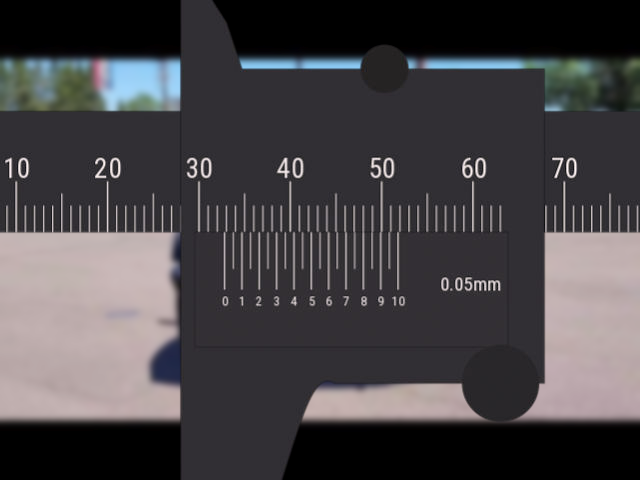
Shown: 32.8 mm
